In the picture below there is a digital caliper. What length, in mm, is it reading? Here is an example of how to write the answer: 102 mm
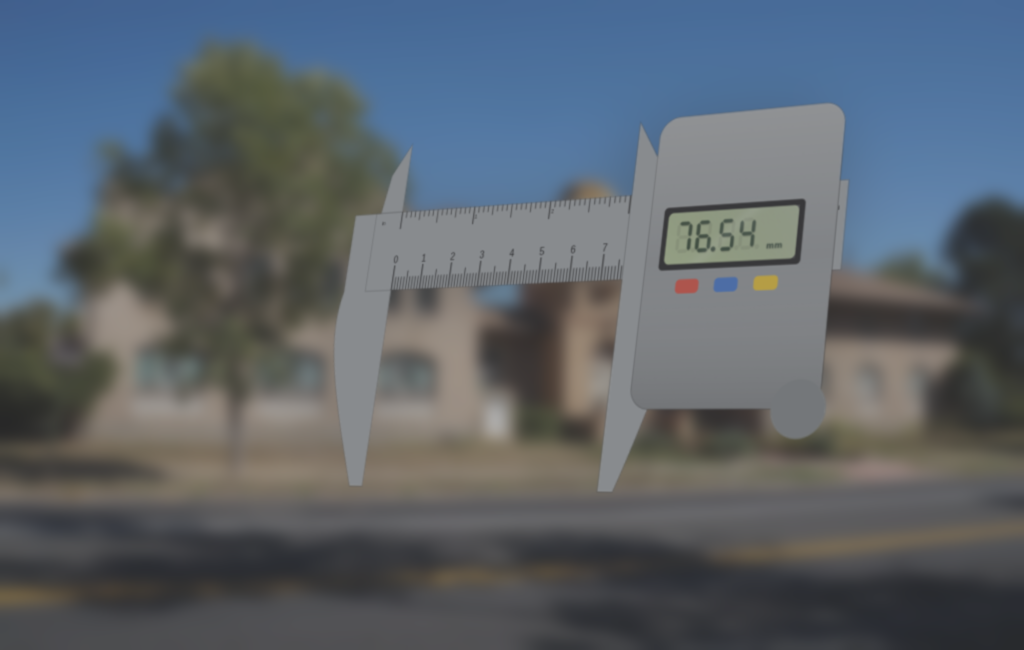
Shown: 76.54 mm
